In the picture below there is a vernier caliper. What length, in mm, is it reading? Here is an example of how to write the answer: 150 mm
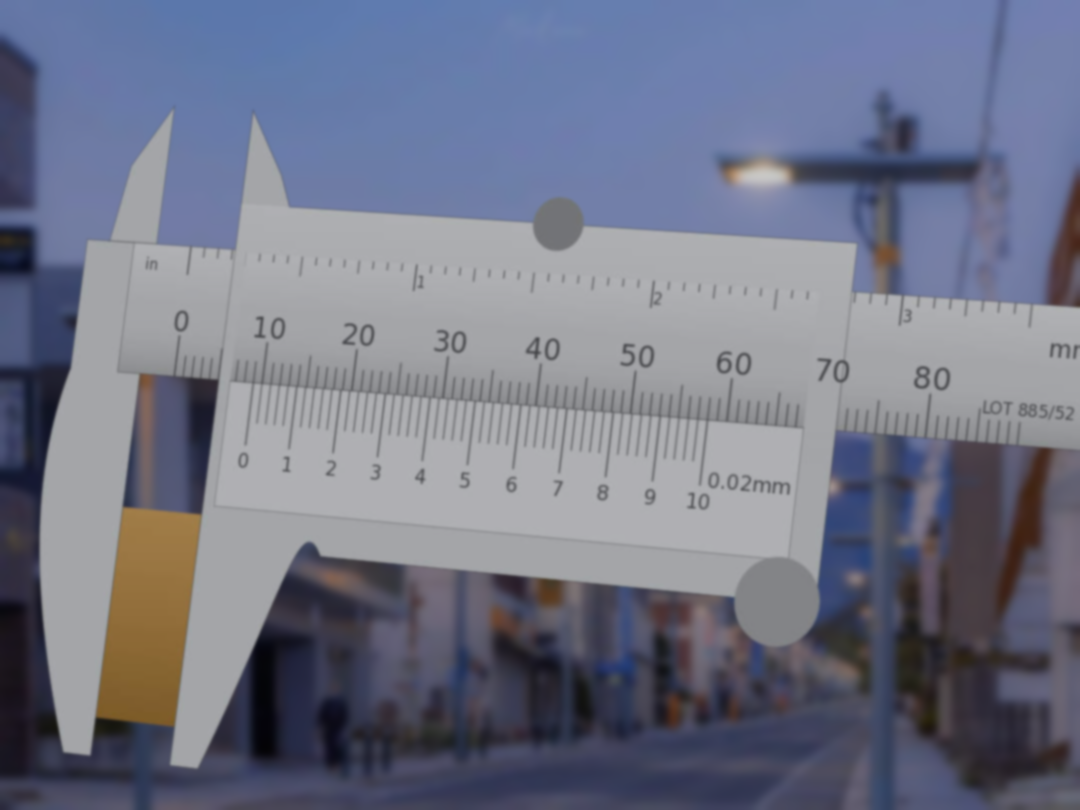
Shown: 9.0 mm
